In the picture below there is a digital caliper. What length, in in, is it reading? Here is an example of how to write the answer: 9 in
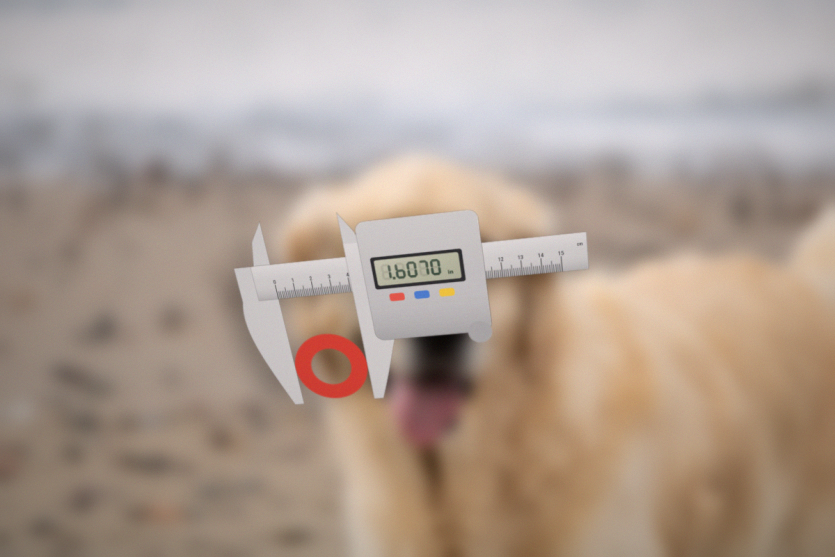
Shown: 1.6070 in
